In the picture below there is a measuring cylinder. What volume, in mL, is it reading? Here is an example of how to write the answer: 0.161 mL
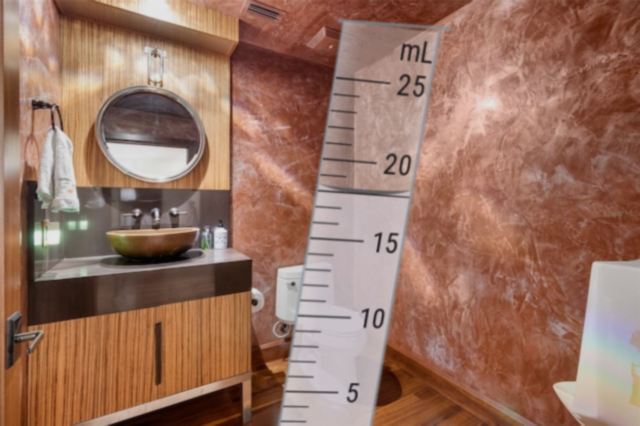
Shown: 18 mL
